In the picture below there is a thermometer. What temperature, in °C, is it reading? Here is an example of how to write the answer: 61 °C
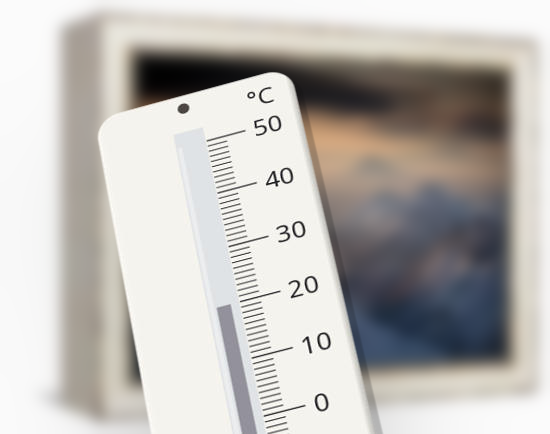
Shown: 20 °C
